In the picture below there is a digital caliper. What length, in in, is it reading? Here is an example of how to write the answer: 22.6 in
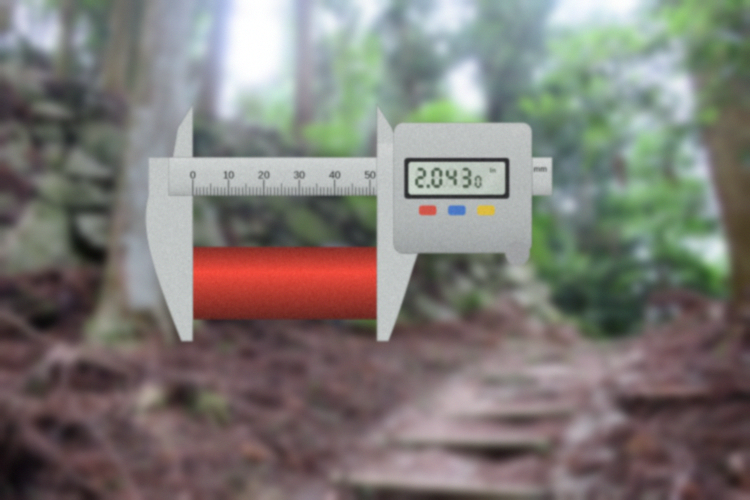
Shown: 2.0430 in
